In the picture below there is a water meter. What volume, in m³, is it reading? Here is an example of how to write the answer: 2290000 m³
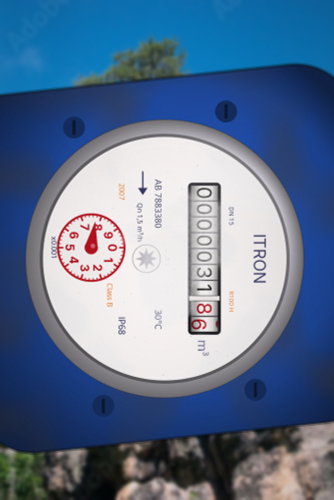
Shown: 31.857 m³
